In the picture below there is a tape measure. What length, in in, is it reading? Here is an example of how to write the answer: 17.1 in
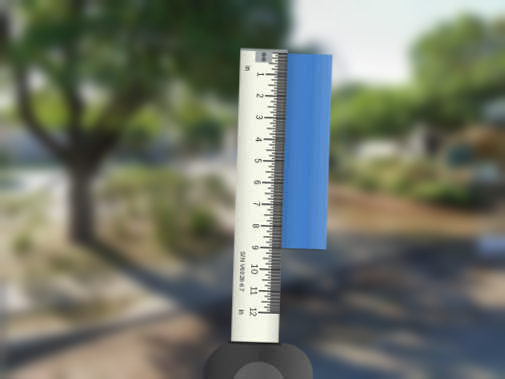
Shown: 9 in
